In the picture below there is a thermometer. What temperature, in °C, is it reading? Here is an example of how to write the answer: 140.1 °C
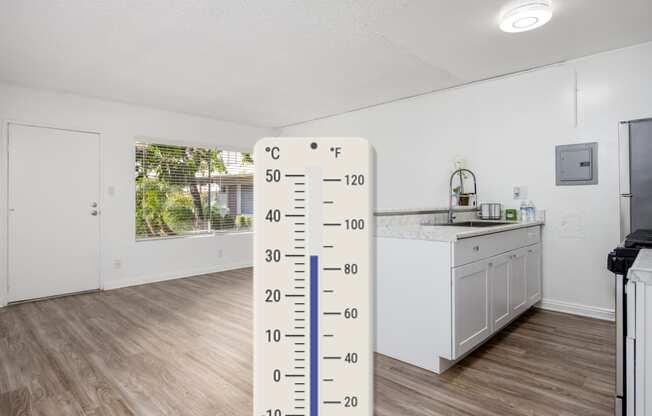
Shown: 30 °C
